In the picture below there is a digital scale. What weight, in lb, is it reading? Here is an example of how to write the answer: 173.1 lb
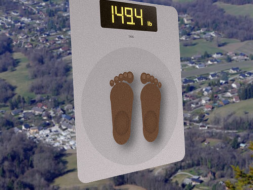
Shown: 149.4 lb
